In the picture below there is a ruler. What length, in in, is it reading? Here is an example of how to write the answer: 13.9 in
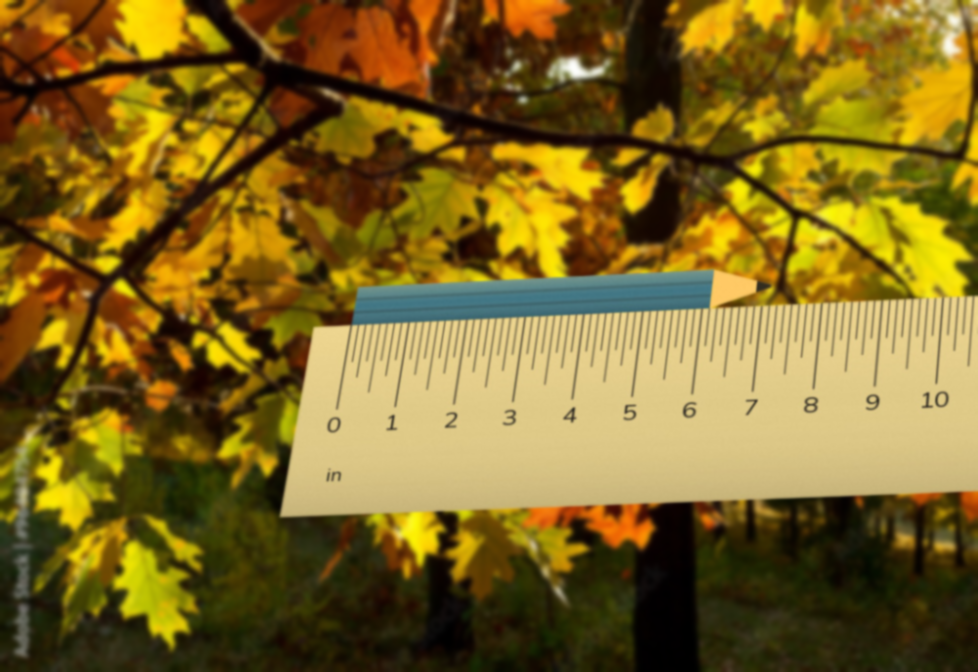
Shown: 7.125 in
